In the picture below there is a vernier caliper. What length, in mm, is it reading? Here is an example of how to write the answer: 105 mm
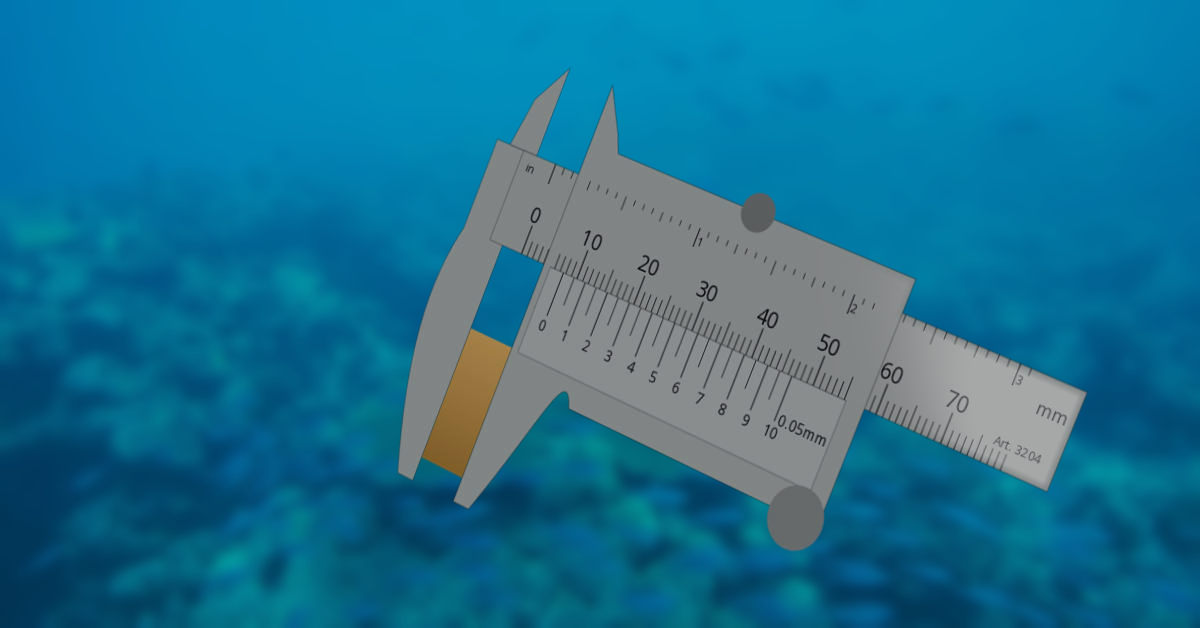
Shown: 7.6 mm
